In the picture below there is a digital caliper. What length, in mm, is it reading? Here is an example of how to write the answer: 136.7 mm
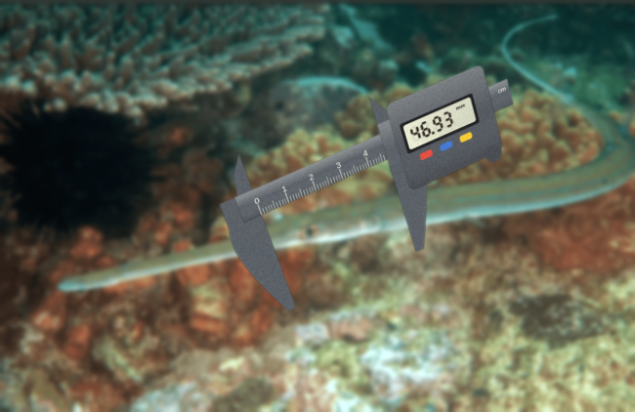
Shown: 46.93 mm
